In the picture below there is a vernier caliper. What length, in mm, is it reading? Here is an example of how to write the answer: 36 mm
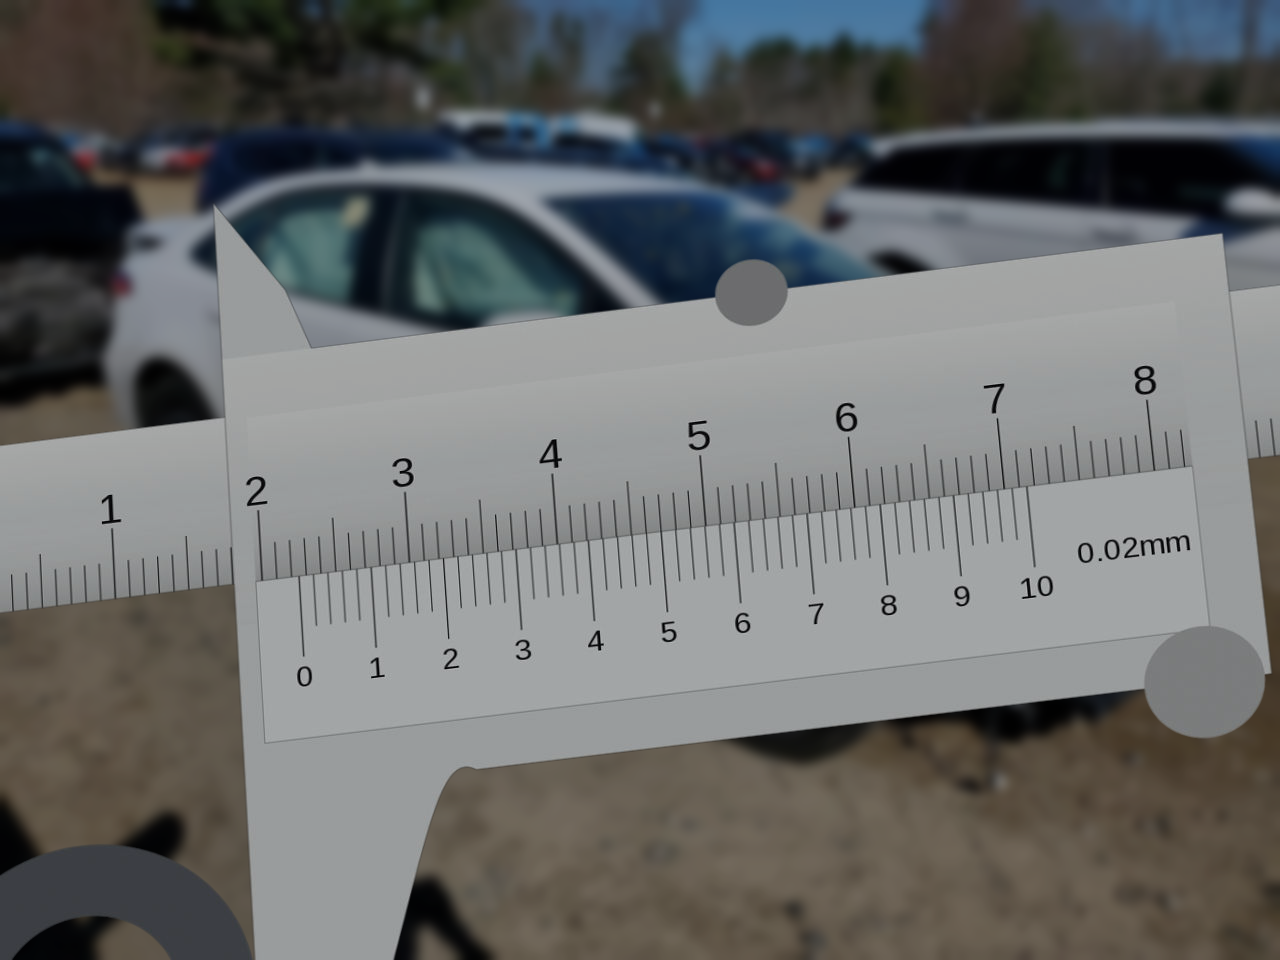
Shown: 22.5 mm
